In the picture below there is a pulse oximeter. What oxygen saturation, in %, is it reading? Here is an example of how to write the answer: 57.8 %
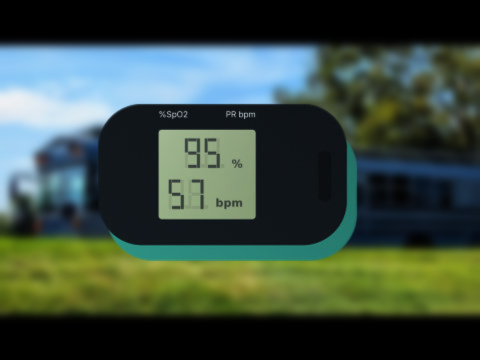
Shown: 95 %
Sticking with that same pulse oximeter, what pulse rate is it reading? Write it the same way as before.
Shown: 57 bpm
